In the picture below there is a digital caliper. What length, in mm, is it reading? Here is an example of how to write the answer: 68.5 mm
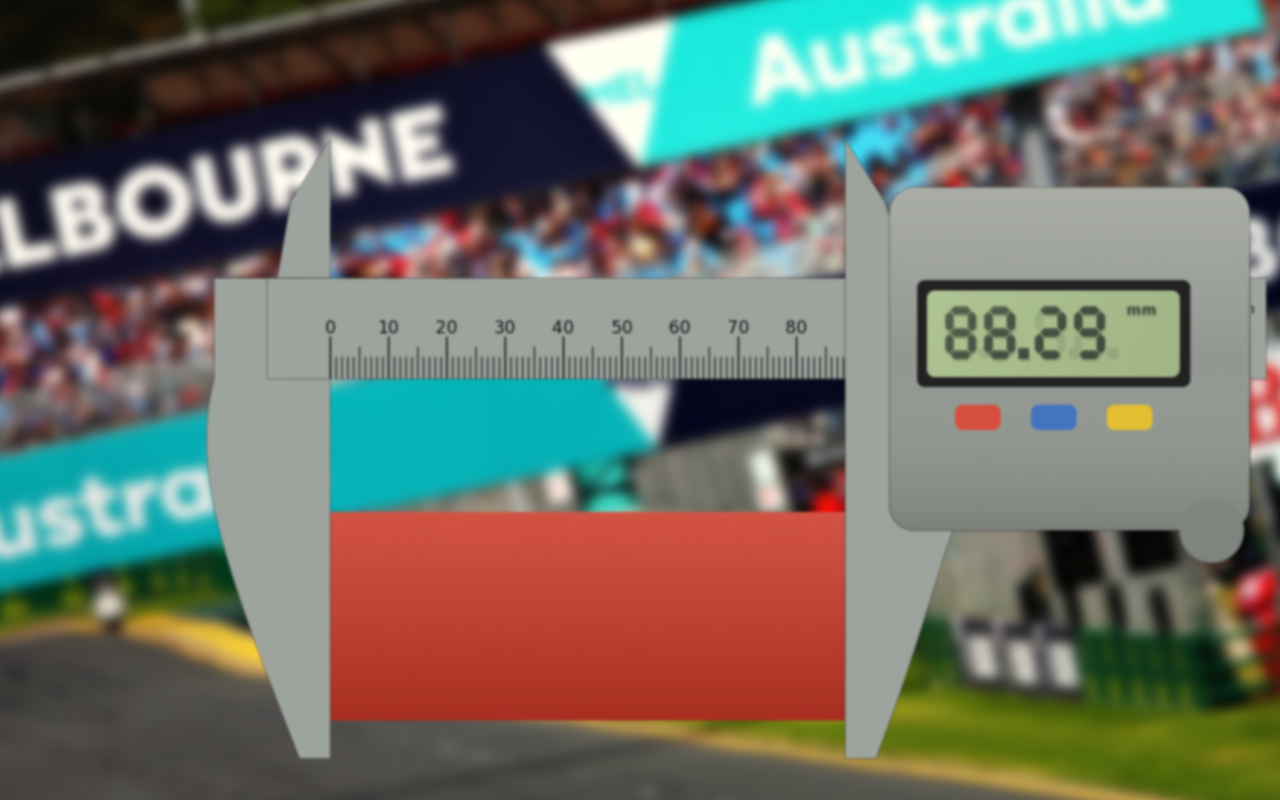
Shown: 88.29 mm
